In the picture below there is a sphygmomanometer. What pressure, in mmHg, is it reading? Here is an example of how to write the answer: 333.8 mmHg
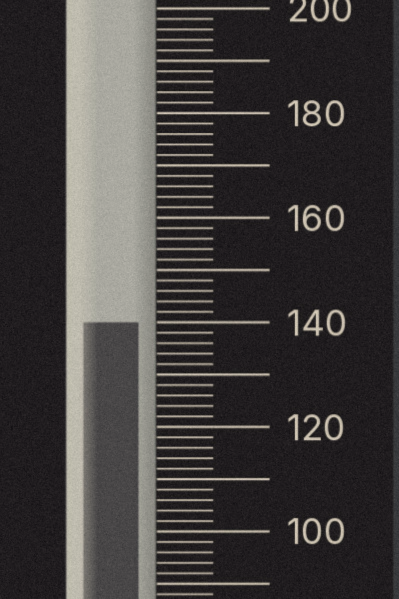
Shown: 140 mmHg
